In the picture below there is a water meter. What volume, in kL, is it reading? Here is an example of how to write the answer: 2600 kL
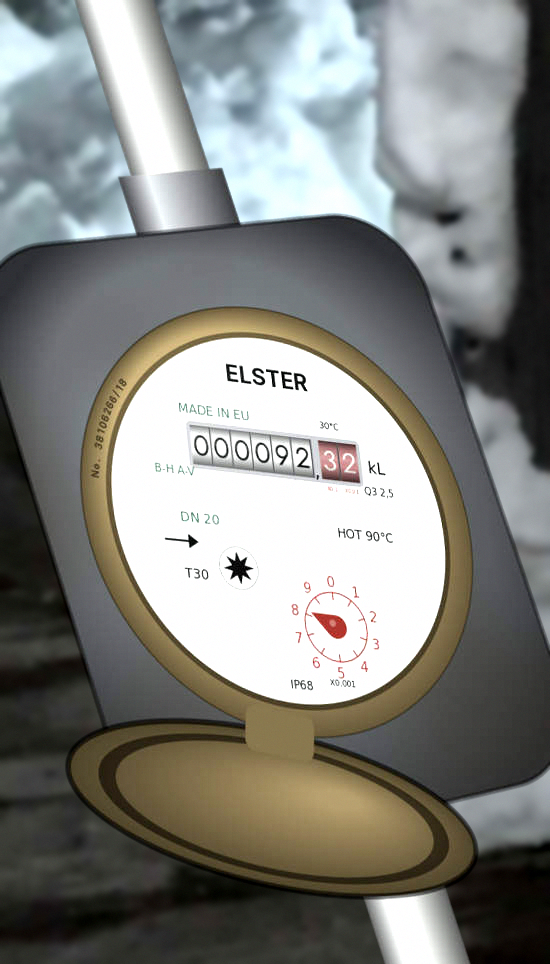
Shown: 92.328 kL
